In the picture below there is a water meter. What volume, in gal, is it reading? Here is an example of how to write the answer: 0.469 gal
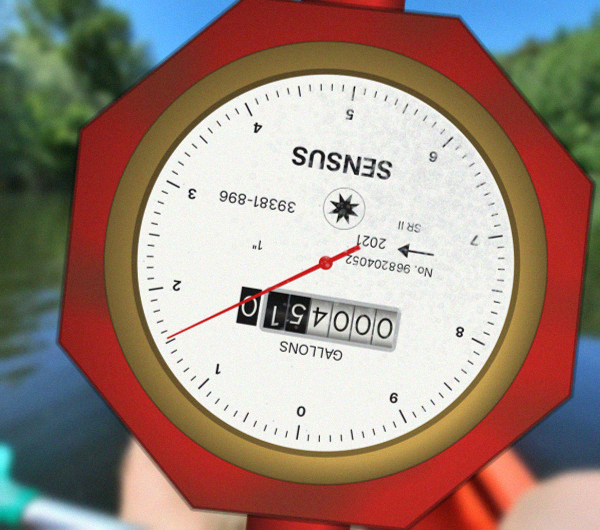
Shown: 4511.5 gal
